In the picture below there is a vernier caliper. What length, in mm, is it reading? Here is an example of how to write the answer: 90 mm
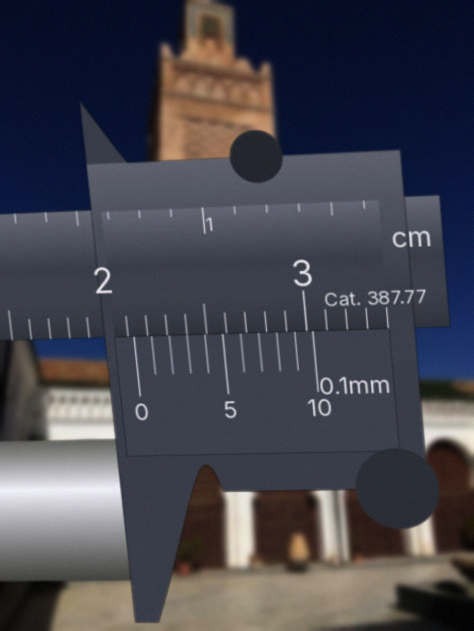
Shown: 21.3 mm
